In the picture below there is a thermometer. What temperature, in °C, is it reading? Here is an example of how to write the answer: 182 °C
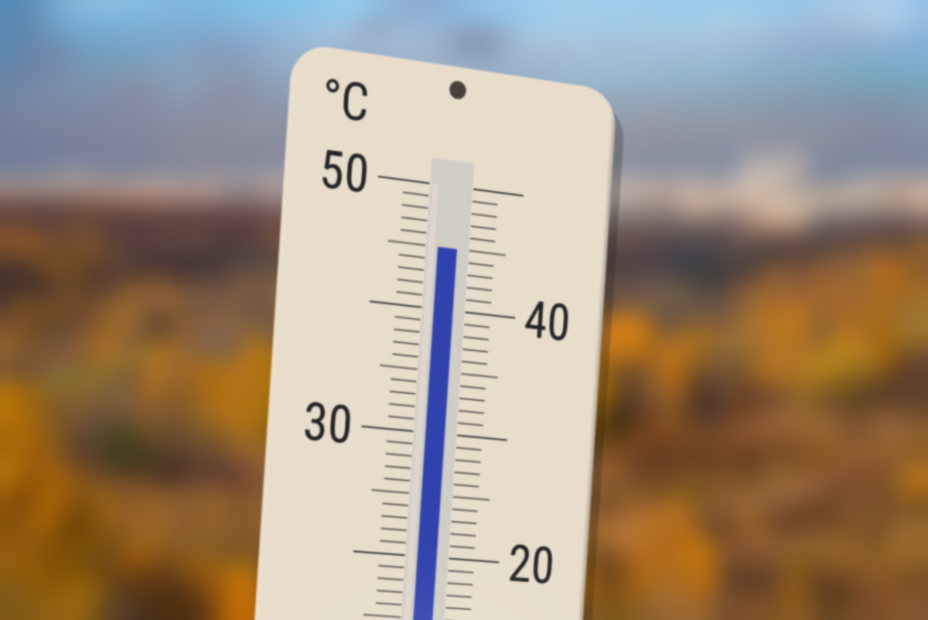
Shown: 45 °C
